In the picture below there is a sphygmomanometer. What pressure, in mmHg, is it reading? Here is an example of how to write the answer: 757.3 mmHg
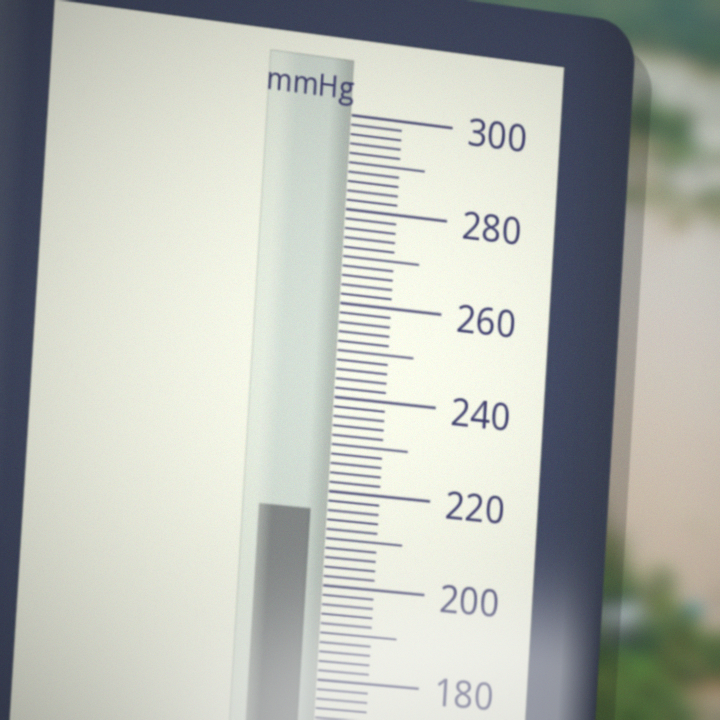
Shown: 216 mmHg
